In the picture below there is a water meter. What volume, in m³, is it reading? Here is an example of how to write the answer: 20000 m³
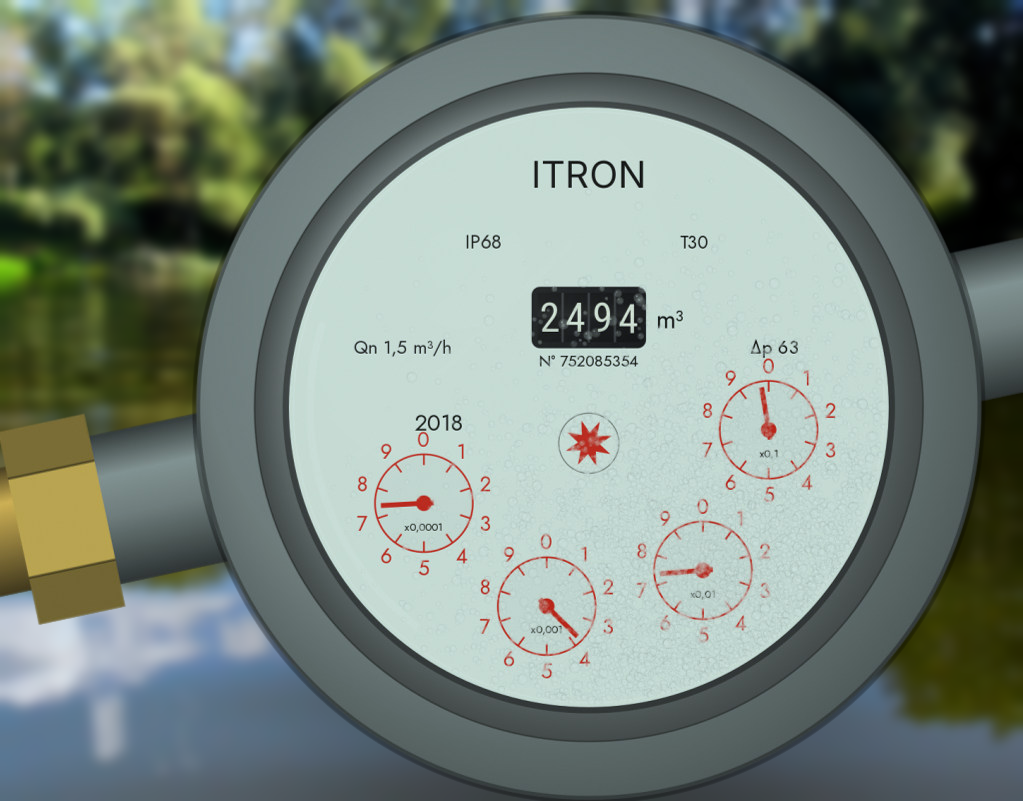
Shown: 2493.9737 m³
